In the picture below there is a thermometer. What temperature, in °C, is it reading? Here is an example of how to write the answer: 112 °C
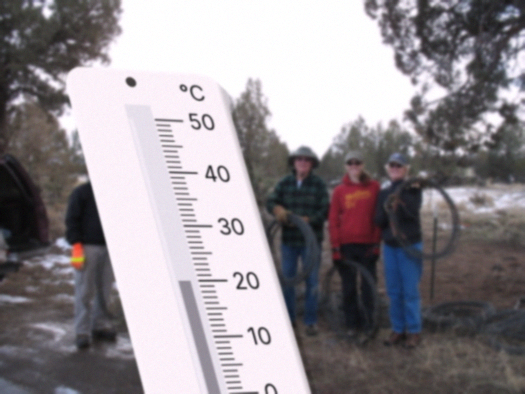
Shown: 20 °C
